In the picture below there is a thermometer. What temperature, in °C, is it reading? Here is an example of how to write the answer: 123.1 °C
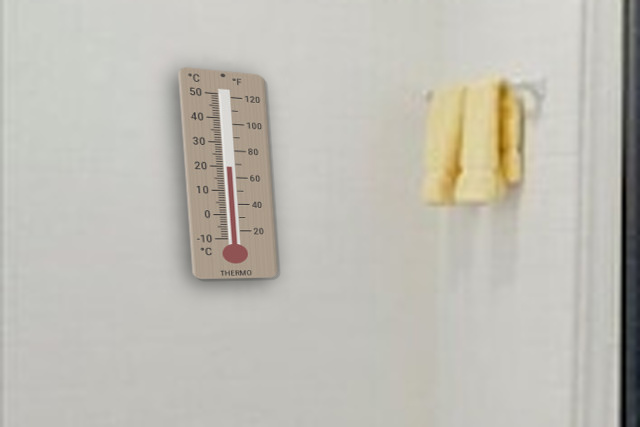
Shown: 20 °C
